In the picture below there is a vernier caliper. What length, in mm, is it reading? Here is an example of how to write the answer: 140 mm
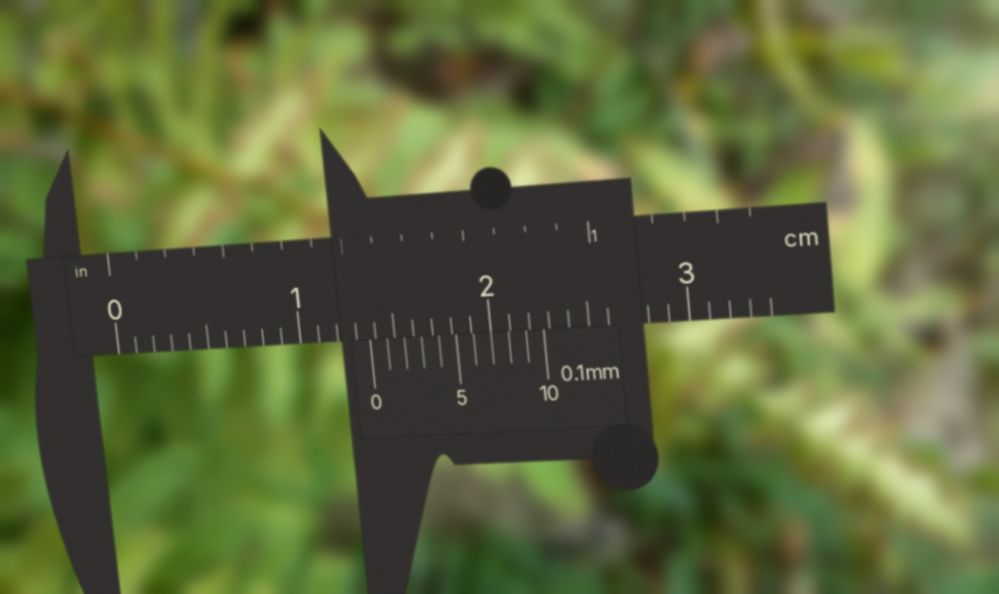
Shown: 13.7 mm
